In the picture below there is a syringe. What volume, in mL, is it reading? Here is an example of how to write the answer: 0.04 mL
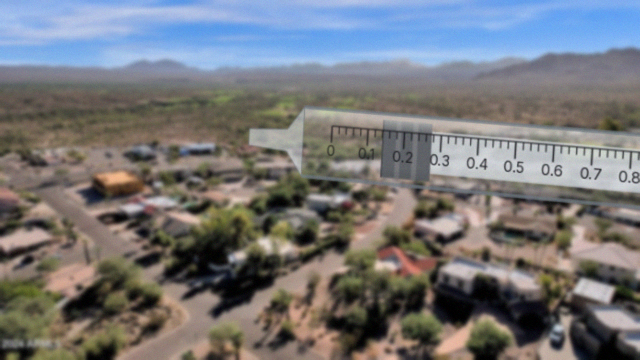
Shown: 0.14 mL
